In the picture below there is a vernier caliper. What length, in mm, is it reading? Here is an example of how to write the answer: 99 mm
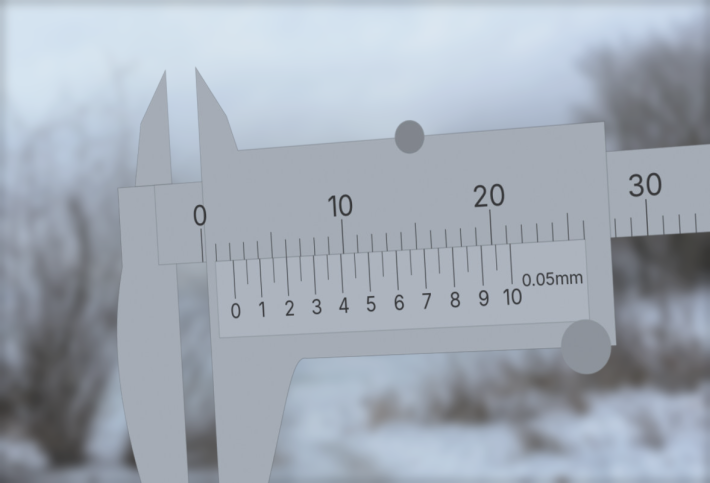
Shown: 2.2 mm
